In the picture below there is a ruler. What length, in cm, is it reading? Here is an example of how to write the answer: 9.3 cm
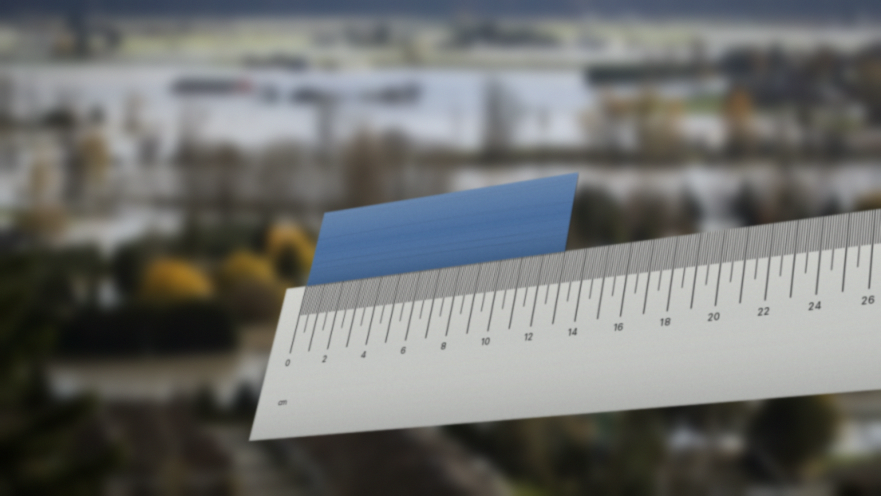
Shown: 13 cm
